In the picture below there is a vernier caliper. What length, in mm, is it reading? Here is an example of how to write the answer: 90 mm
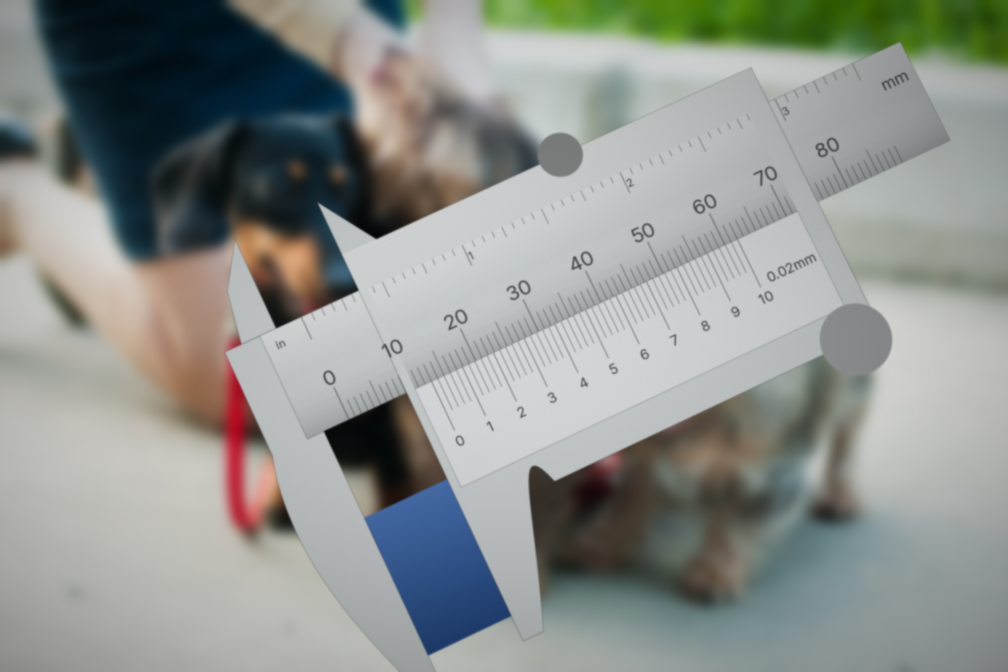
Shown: 13.0 mm
